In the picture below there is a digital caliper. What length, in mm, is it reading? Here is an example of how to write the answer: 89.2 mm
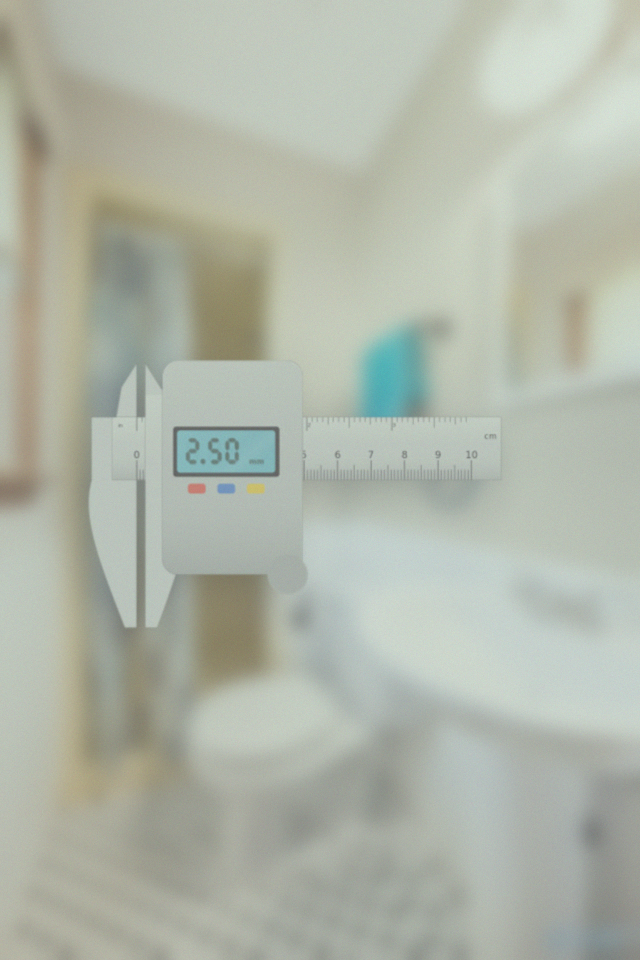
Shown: 2.50 mm
